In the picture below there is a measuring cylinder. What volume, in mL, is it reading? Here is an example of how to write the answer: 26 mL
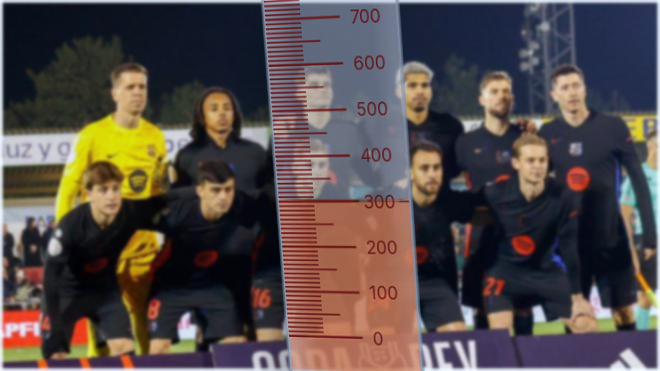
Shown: 300 mL
